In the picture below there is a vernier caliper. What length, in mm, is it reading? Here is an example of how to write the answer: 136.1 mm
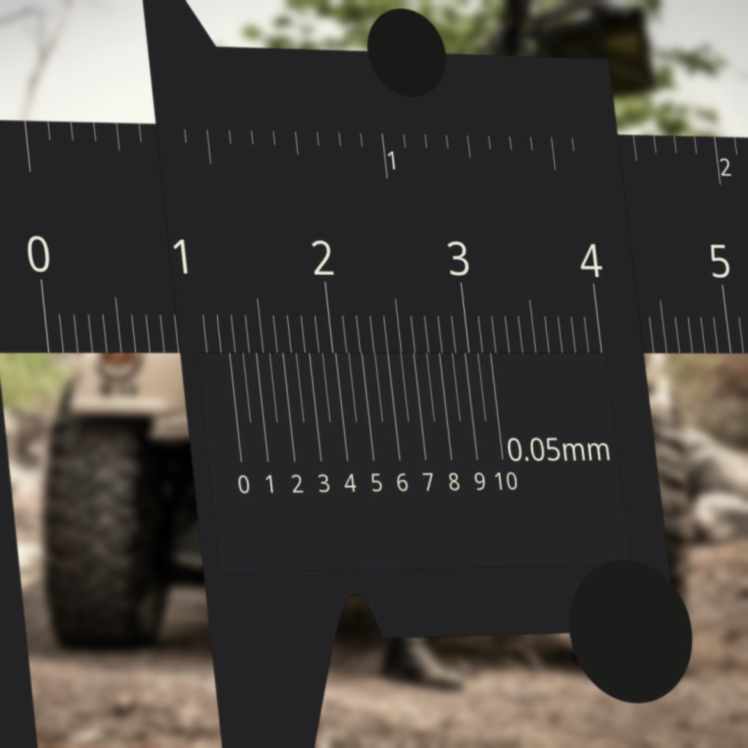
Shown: 12.6 mm
